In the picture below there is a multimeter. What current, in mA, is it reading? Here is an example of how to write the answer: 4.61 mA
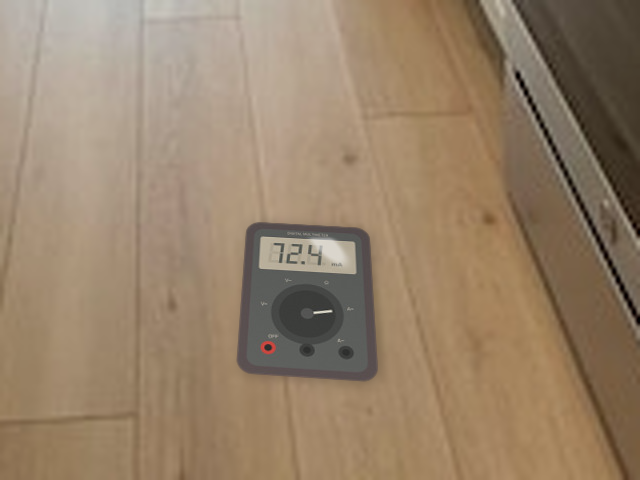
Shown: 72.4 mA
